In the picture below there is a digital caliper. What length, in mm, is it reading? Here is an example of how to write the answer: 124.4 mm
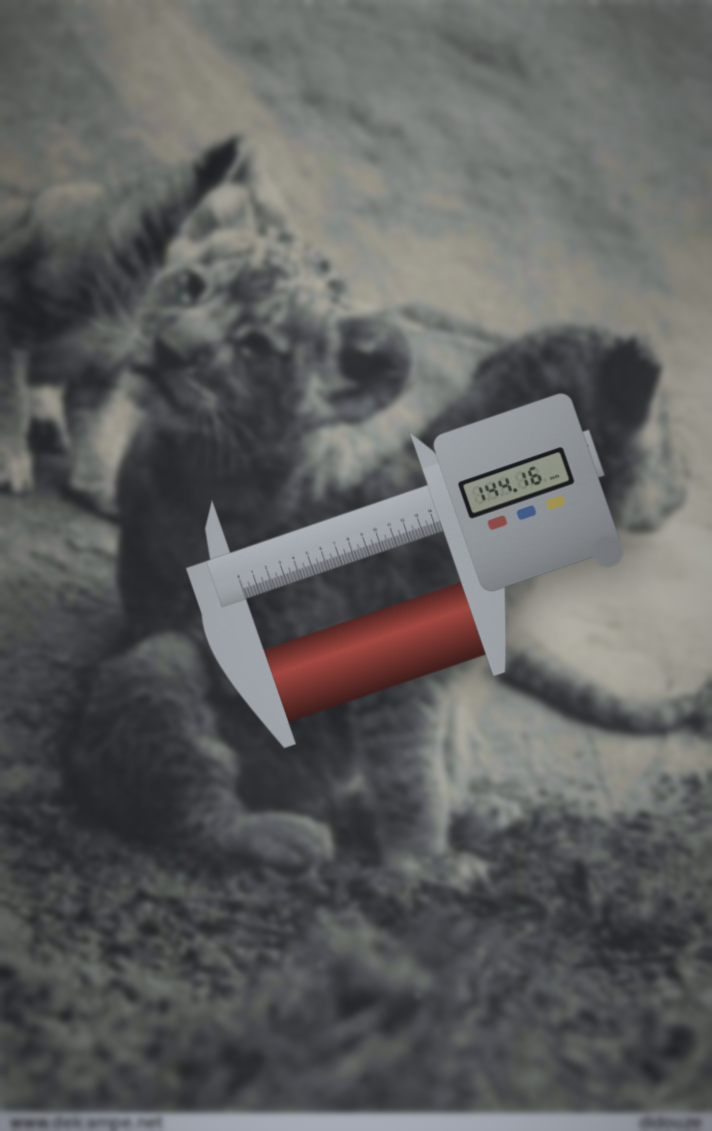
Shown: 144.16 mm
